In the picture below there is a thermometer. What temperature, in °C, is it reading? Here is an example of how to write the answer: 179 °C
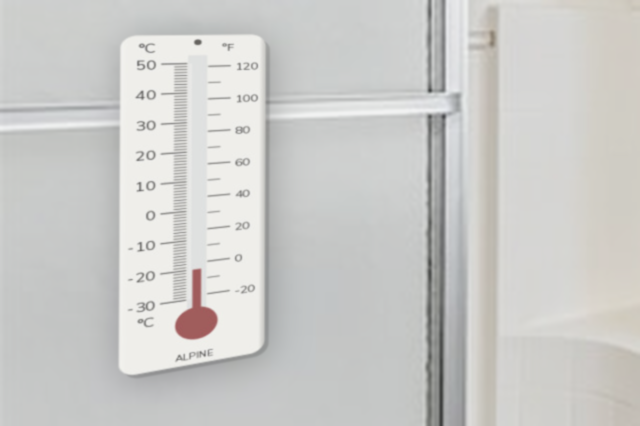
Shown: -20 °C
